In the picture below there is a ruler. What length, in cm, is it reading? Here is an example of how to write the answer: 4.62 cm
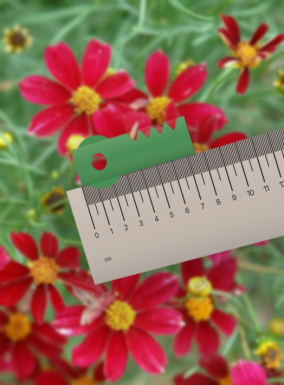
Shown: 7.5 cm
